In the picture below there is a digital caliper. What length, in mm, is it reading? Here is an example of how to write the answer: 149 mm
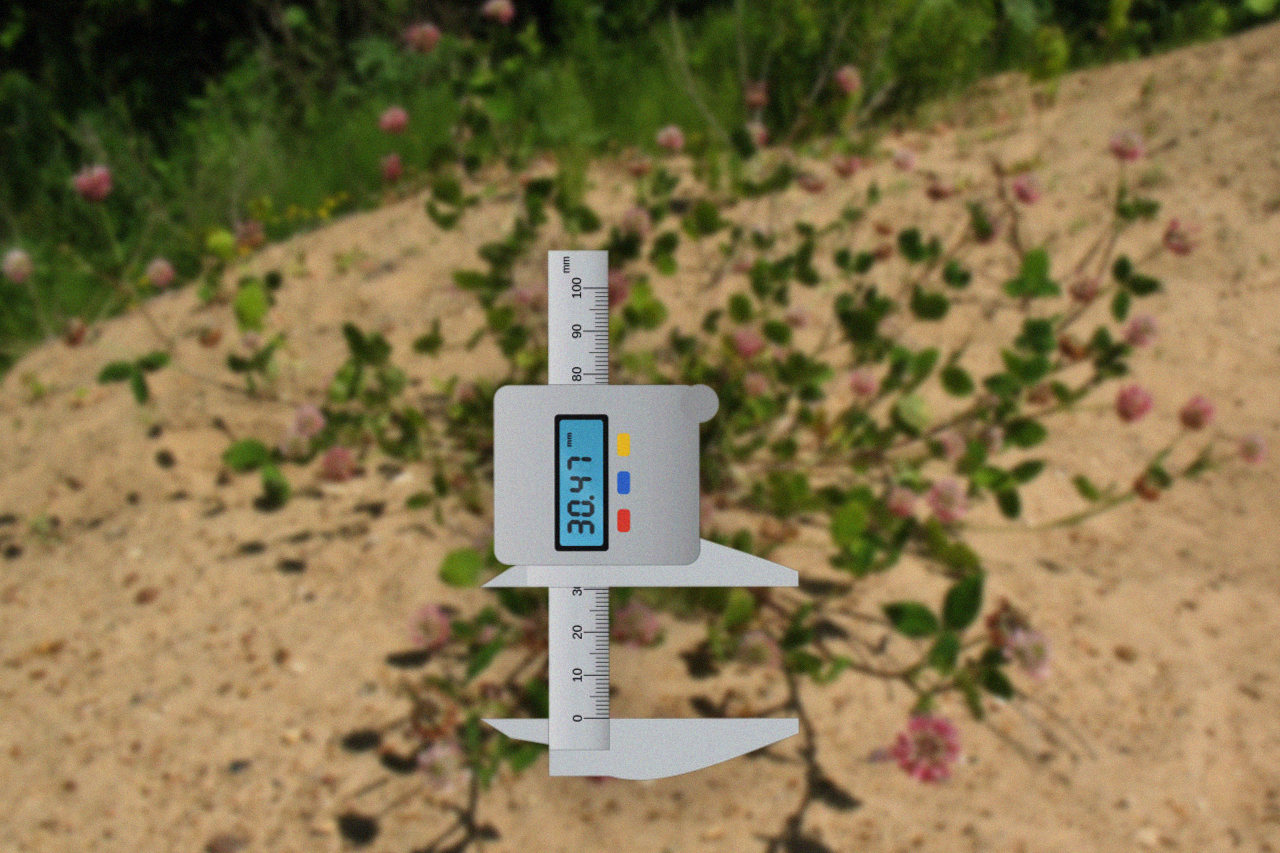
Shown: 30.47 mm
